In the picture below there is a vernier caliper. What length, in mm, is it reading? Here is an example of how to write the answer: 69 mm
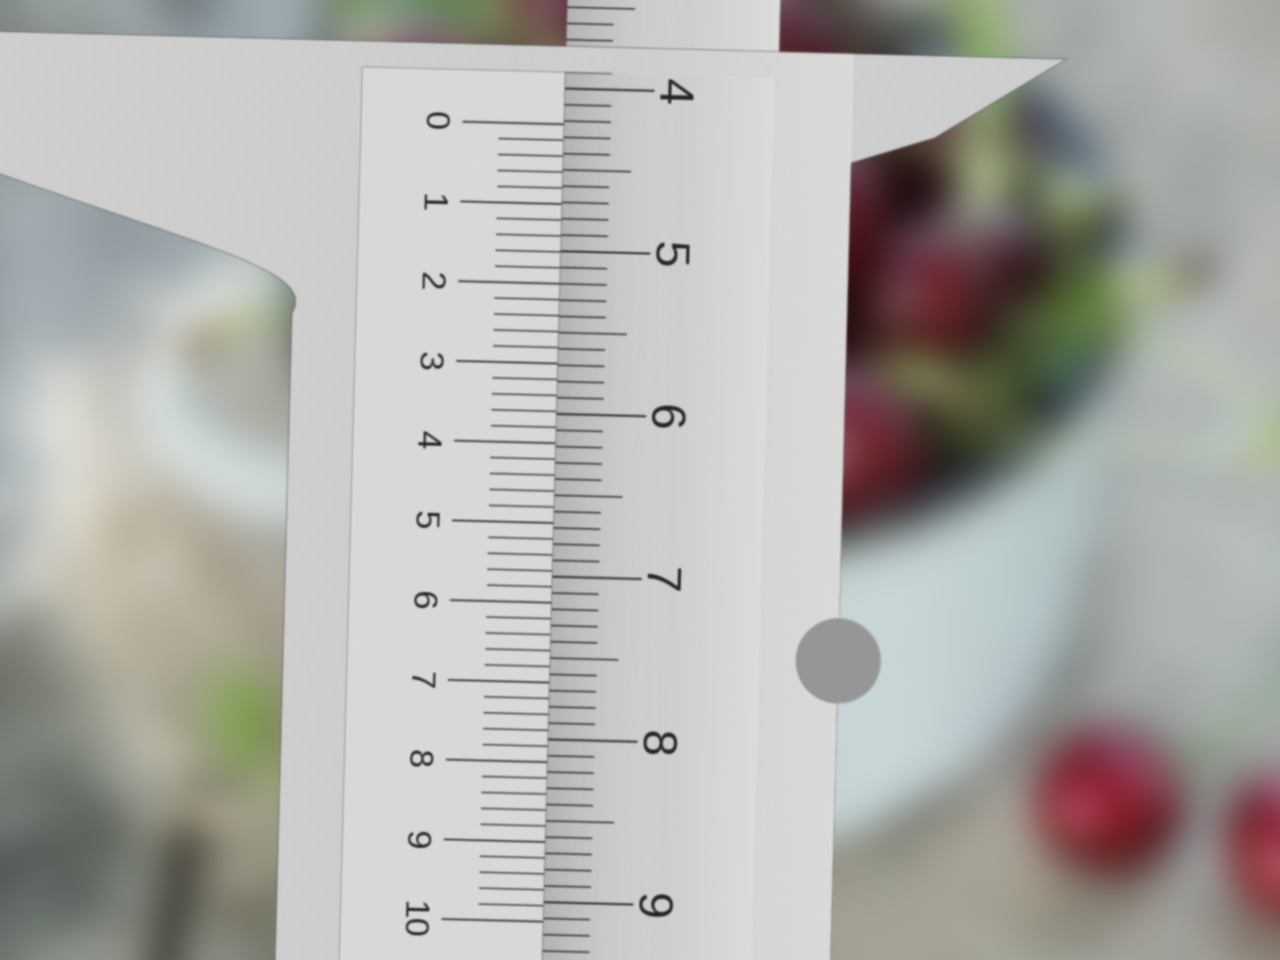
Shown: 42.2 mm
